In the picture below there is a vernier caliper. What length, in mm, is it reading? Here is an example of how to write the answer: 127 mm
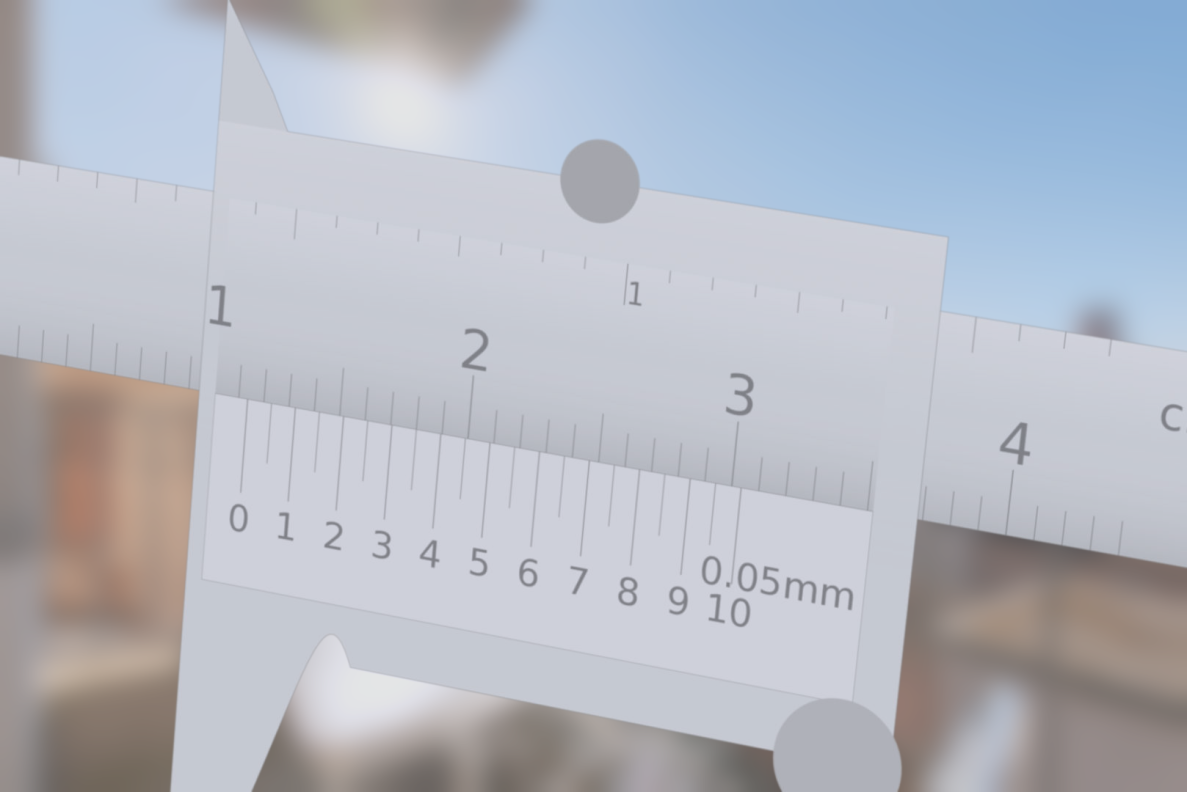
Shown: 11.35 mm
